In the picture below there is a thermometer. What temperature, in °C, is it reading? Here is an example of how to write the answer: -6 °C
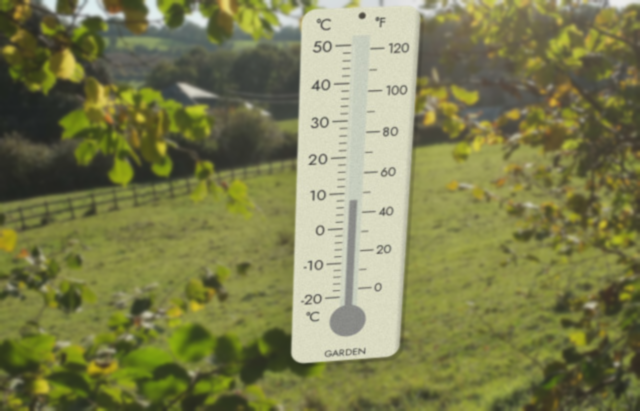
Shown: 8 °C
